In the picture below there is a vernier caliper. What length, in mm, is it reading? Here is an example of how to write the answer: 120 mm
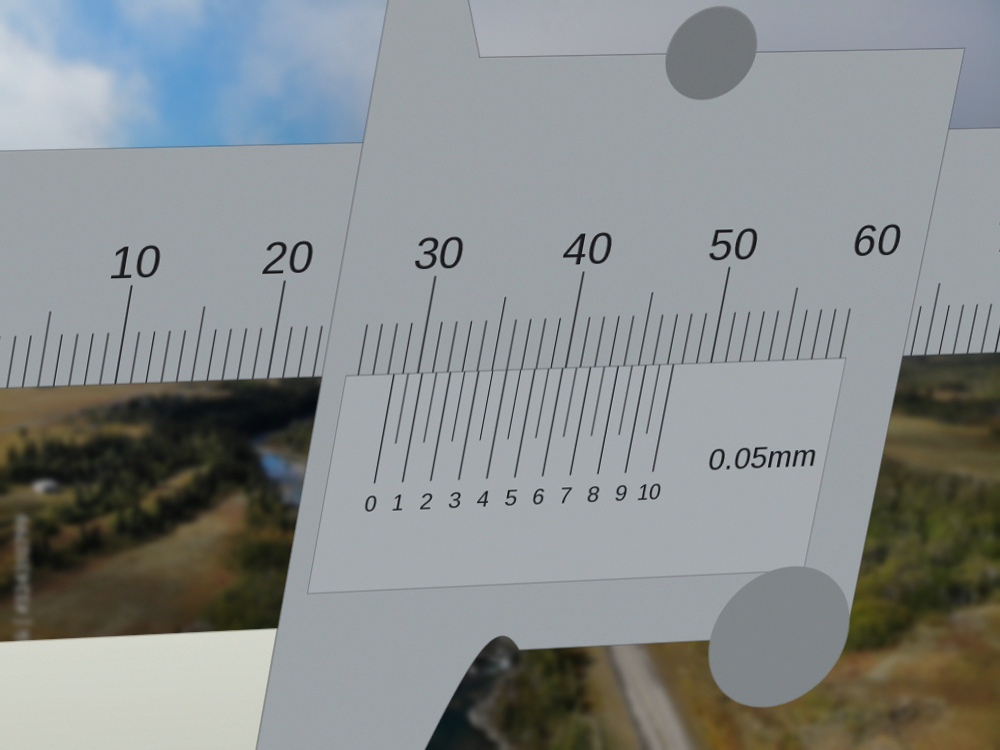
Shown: 28.4 mm
